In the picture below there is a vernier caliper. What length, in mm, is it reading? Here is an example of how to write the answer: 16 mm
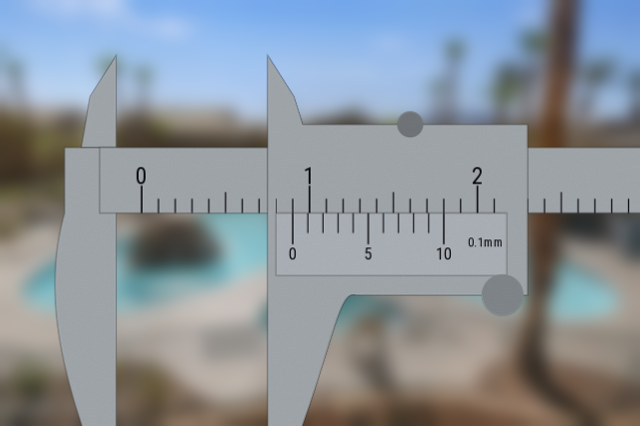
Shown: 9.0 mm
